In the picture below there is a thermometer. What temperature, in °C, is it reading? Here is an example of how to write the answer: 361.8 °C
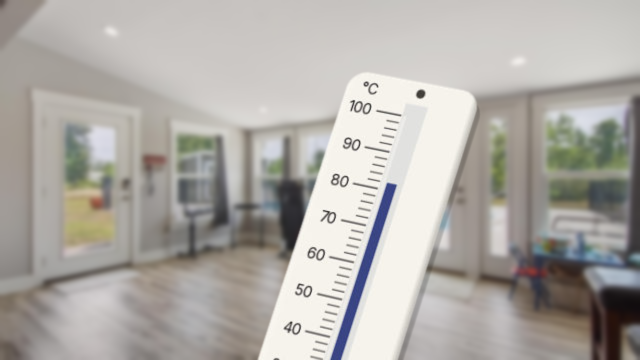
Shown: 82 °C
